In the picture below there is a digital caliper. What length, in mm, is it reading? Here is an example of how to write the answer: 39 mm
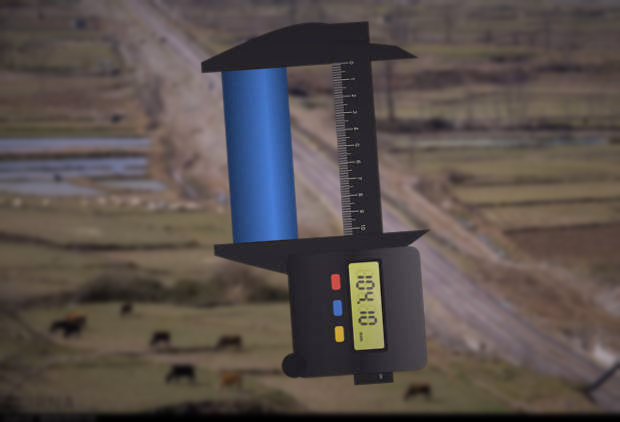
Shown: 104.10 mm
